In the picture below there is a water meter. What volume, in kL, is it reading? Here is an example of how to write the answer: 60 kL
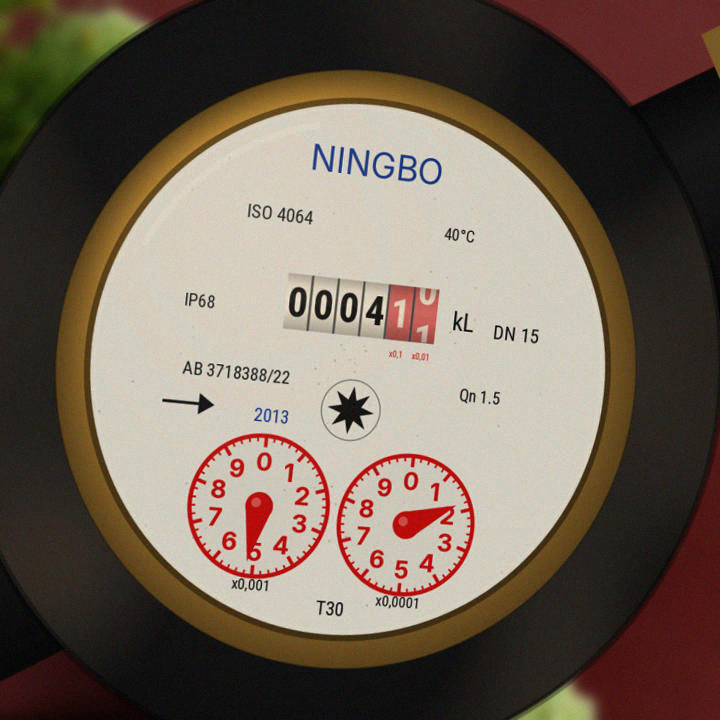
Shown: 4.1051 kL
